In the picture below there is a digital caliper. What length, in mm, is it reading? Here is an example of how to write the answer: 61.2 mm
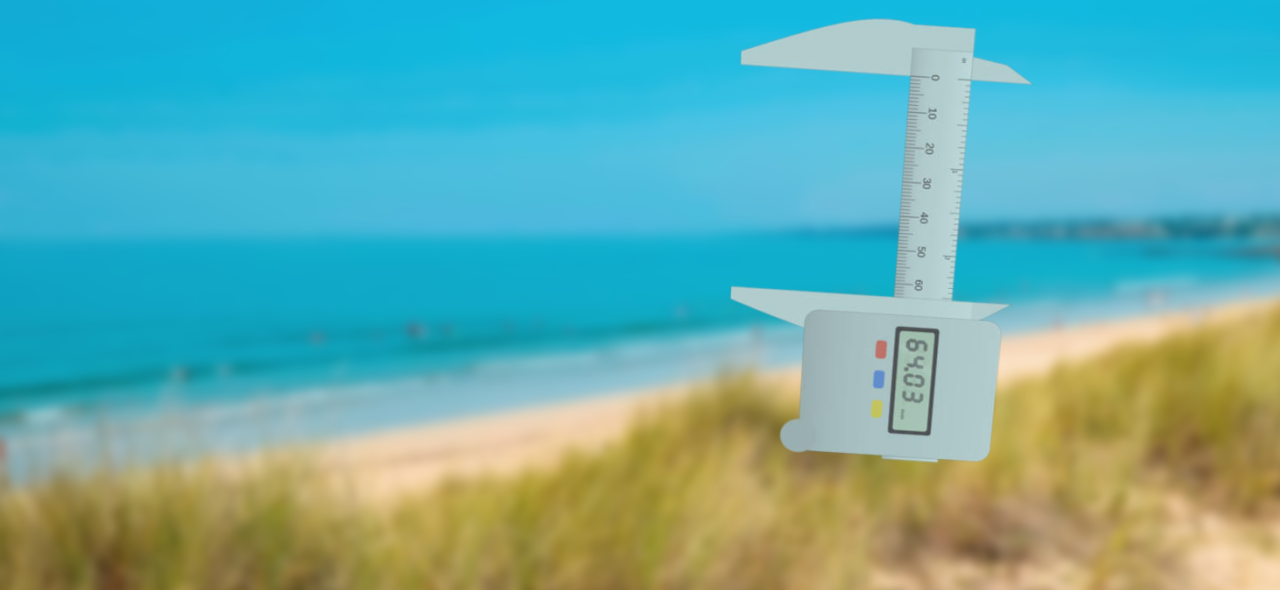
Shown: 64.03 mm
